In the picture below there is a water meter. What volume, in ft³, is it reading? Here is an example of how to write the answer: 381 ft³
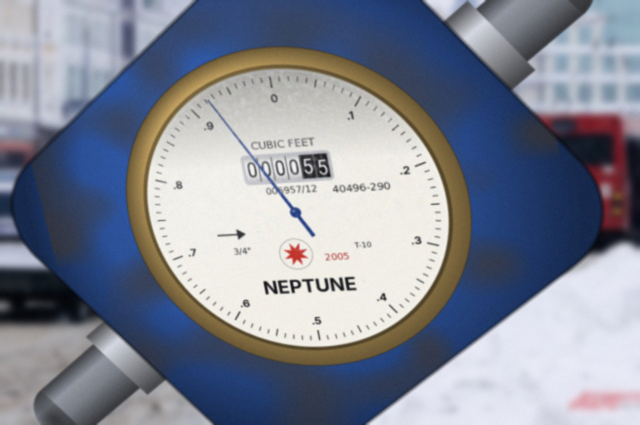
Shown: 54.92 ft³
